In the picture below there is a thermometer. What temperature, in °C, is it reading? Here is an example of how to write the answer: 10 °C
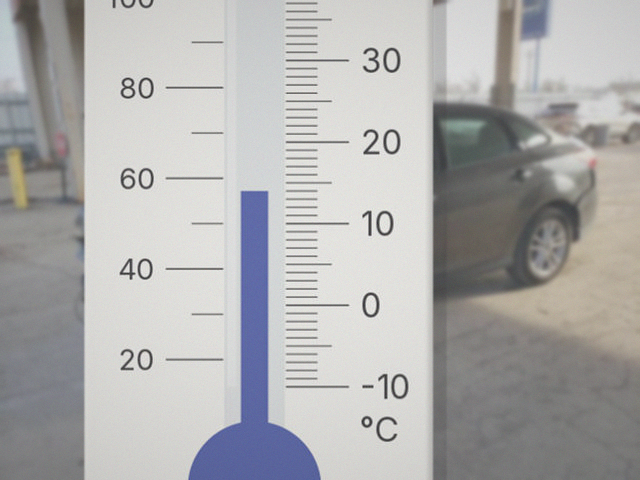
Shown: 14 °C
